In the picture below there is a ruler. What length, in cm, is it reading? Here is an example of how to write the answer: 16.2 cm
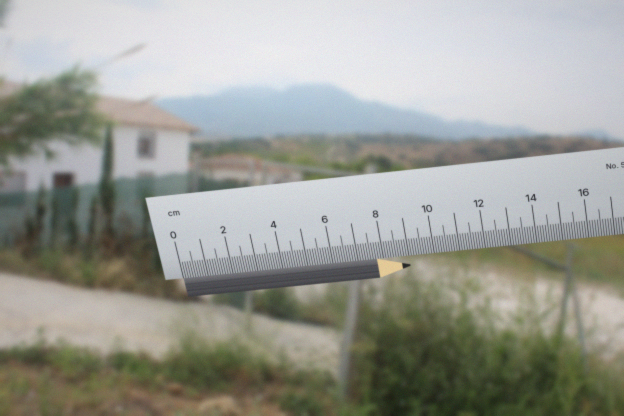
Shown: 9 cm
